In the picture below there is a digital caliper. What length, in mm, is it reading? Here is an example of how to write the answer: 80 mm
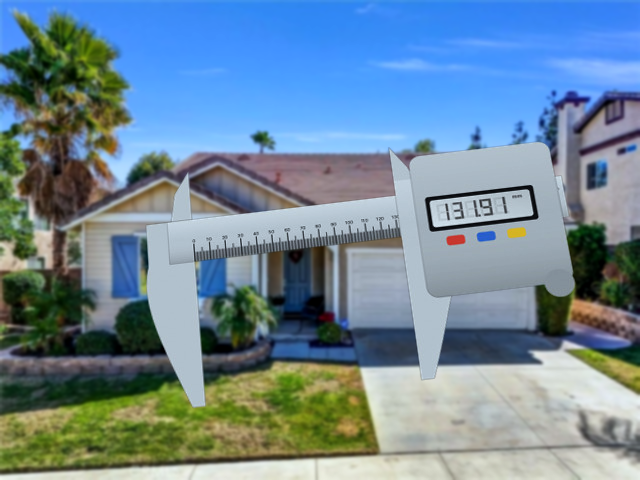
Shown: 131.91 mm
